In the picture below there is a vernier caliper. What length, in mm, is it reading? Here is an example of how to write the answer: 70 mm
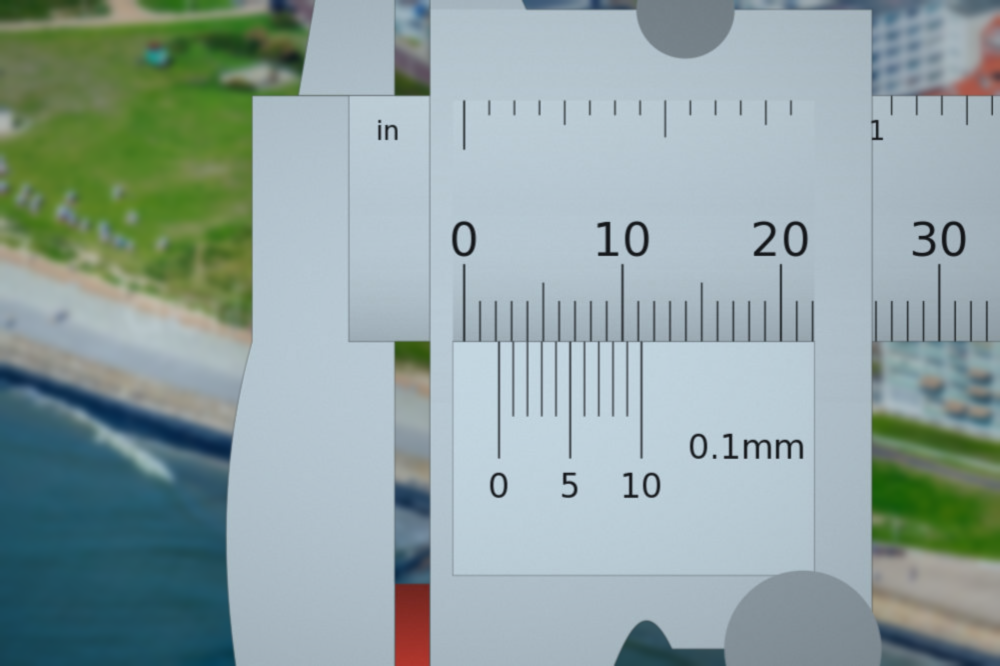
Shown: 2.2 mm
